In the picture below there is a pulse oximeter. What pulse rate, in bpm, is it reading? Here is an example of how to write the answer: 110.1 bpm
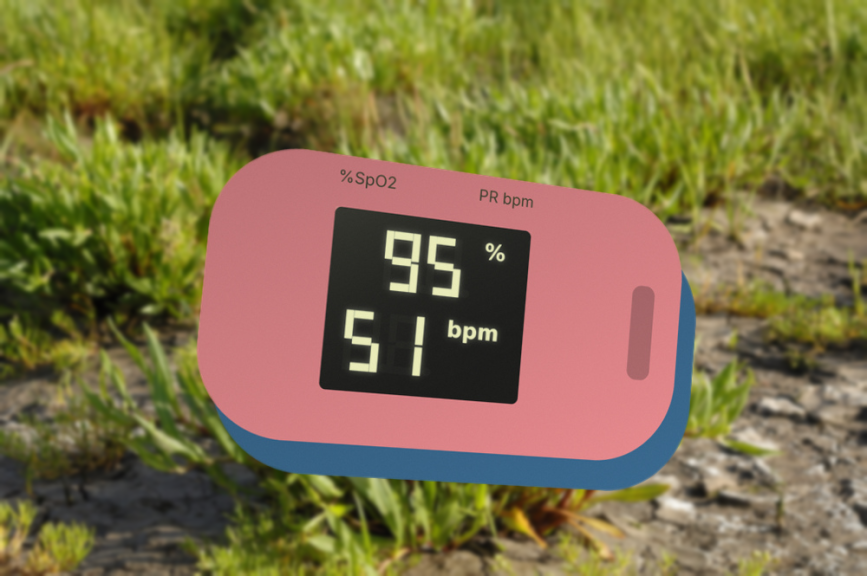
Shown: 51 bpm
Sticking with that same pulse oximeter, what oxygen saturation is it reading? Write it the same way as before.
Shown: 95 %
